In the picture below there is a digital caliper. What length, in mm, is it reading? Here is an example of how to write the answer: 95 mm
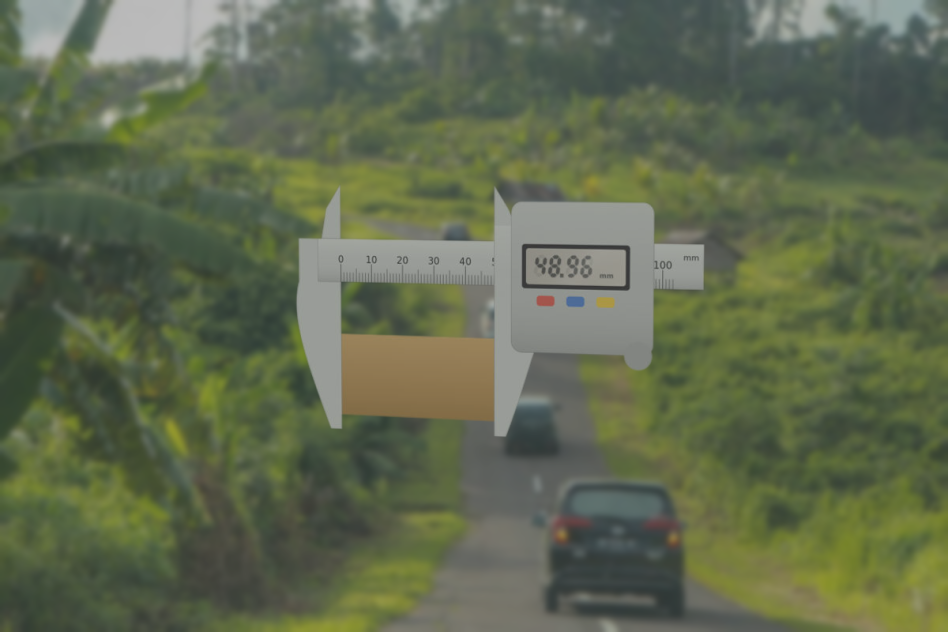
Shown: 48.96 mm
